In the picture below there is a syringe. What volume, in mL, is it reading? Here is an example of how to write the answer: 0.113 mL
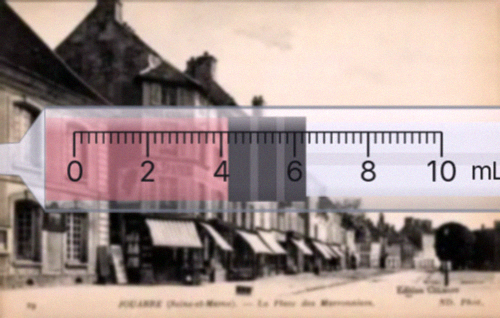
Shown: 4.2 mL
